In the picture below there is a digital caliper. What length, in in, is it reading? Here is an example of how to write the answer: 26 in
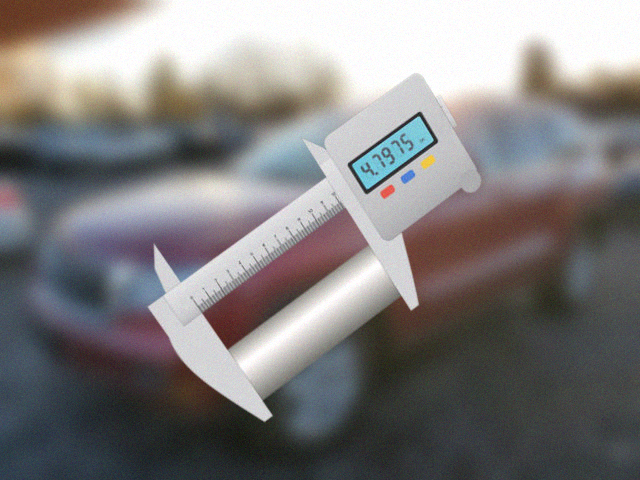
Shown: 4.7975 in
